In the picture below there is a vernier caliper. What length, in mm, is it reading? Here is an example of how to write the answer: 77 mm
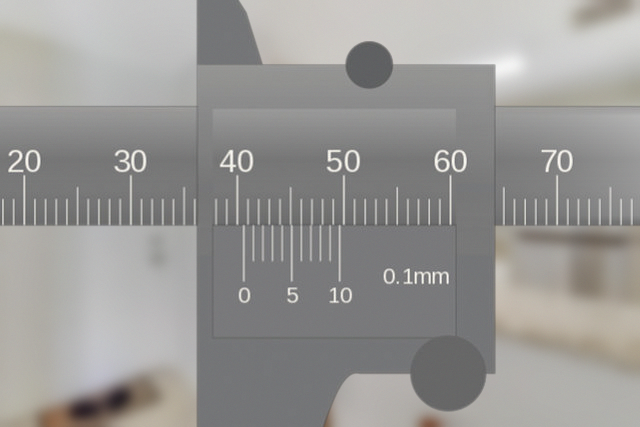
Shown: 40.6 mm
